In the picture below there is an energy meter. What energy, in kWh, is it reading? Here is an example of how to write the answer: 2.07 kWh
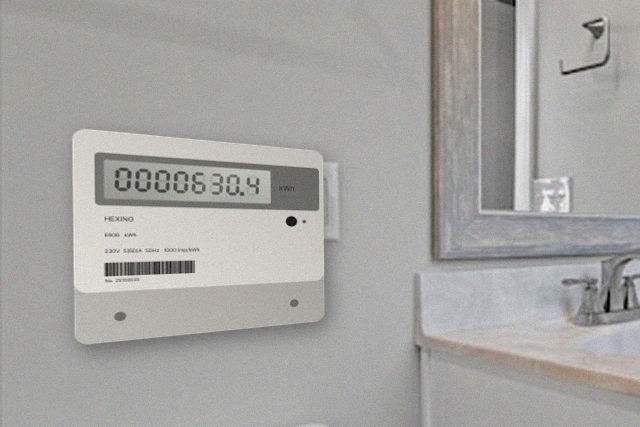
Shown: 630.4 kWh
